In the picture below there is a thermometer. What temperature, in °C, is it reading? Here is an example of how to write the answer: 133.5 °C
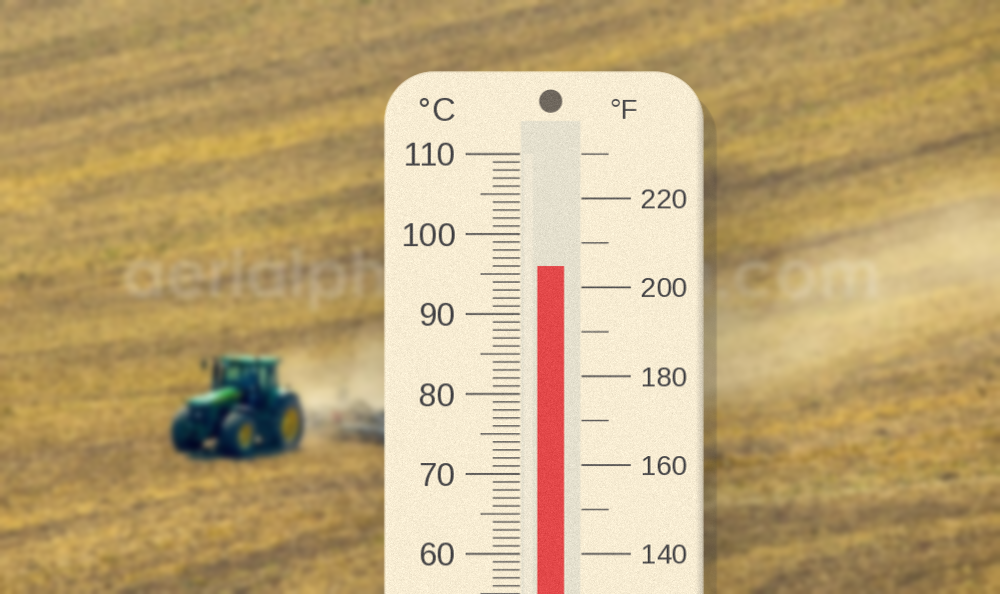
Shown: 96 °C
